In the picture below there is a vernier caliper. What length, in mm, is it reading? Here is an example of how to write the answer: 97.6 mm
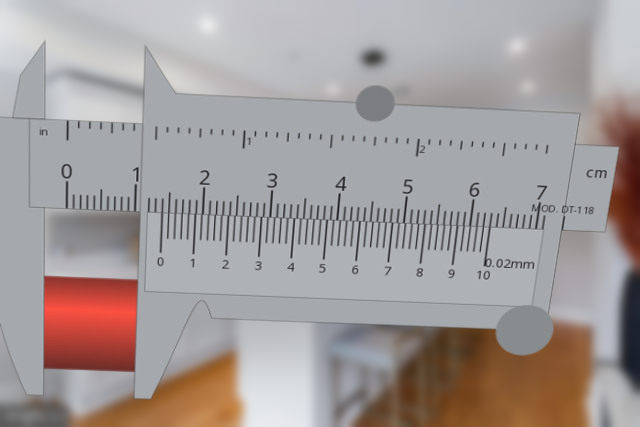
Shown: 14.0 mm
